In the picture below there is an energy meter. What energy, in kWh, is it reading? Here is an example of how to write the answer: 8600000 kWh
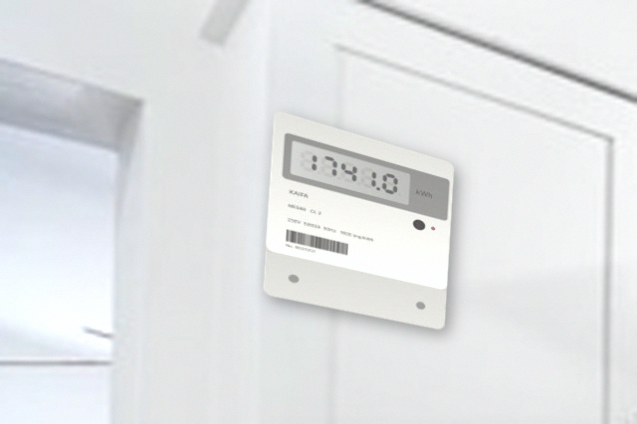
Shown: 1741.0 kWh
